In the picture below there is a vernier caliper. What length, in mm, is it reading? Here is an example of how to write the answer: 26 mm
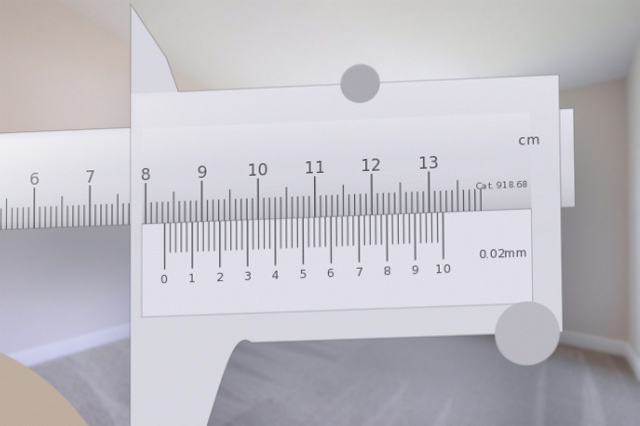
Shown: 83.4 mm
